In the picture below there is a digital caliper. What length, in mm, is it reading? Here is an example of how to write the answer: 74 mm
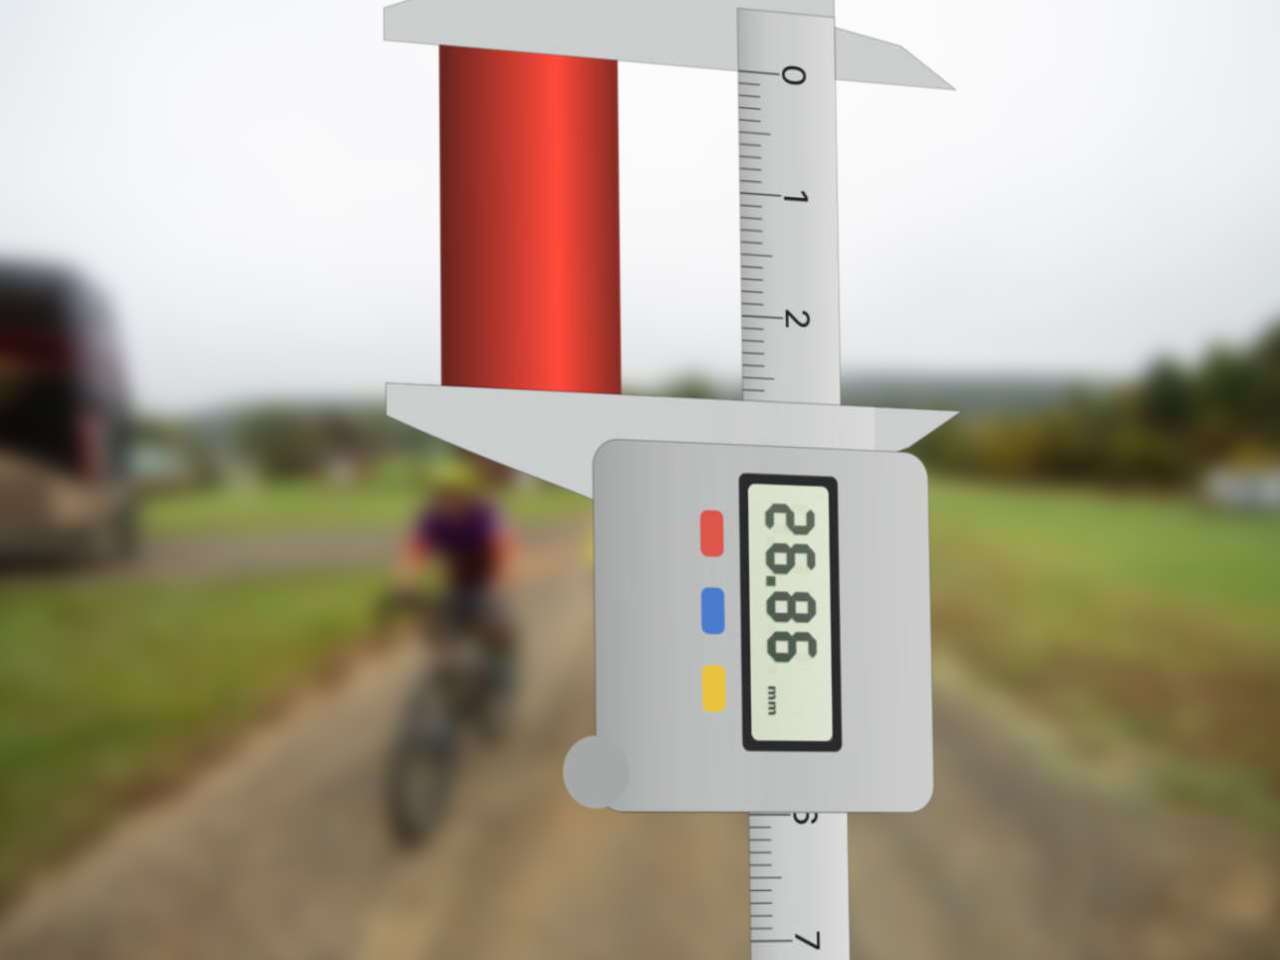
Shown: 26.86 mm
